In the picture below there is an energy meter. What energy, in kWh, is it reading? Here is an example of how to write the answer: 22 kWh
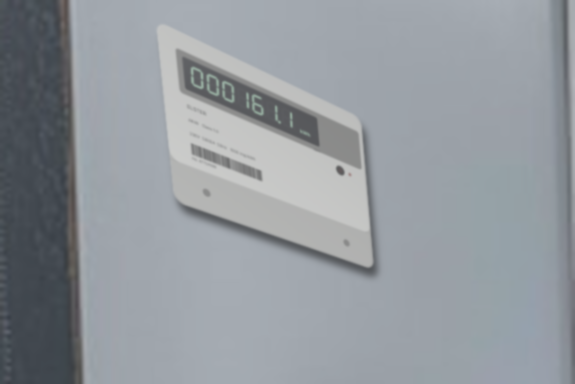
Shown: 161.1 kWh
